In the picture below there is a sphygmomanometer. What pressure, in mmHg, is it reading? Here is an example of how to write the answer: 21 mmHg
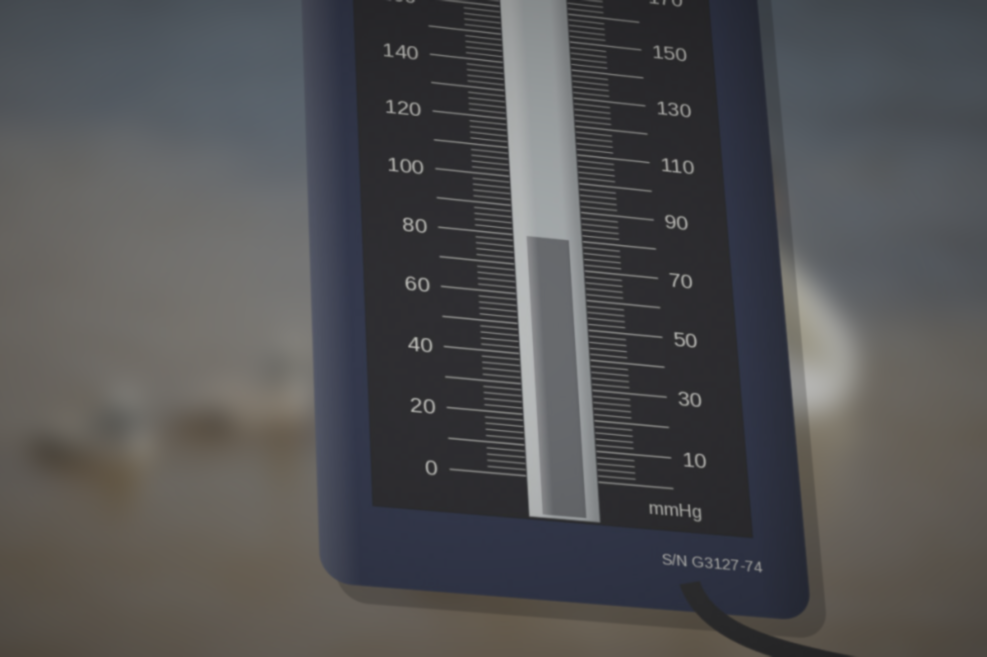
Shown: 80 mmHg
